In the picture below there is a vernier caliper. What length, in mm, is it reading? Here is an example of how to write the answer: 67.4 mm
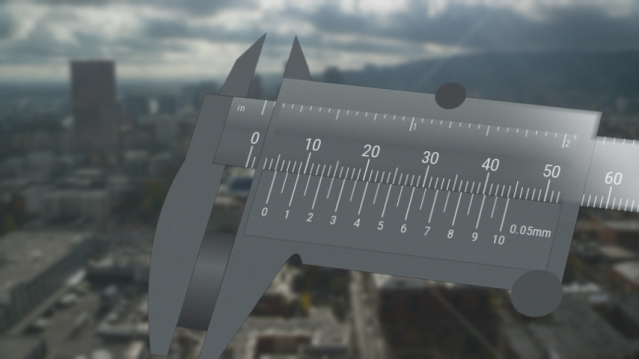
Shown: 5.2 mm
